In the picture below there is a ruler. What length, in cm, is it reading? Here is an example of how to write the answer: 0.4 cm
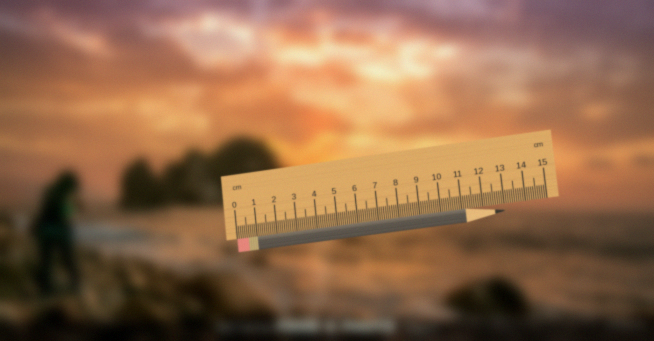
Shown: 13 cm
